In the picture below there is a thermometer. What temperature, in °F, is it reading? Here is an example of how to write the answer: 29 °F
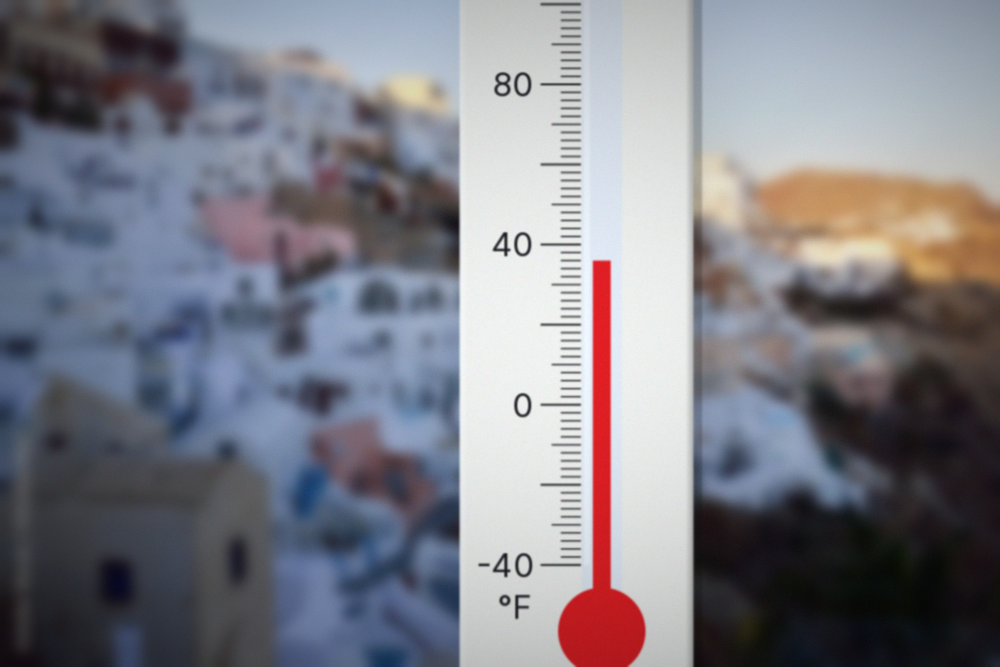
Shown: 36 °F
